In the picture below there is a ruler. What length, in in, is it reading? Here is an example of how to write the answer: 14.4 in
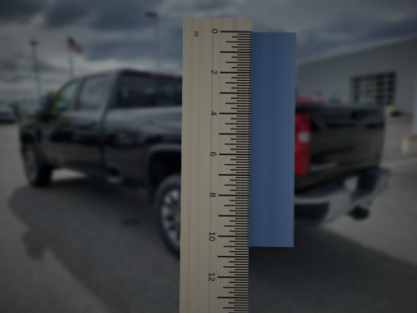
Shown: 10.5 in
